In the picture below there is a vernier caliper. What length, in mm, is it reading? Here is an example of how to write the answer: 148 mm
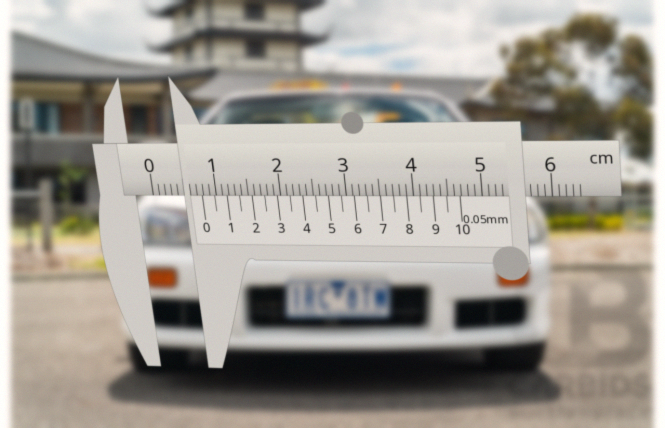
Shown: 7.8 mm
